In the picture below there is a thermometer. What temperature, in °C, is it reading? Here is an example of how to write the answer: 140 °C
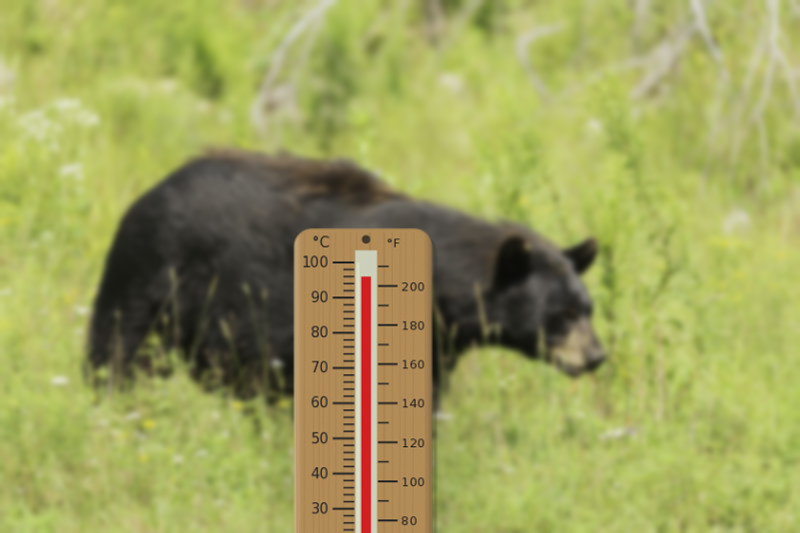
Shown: 96 °C
